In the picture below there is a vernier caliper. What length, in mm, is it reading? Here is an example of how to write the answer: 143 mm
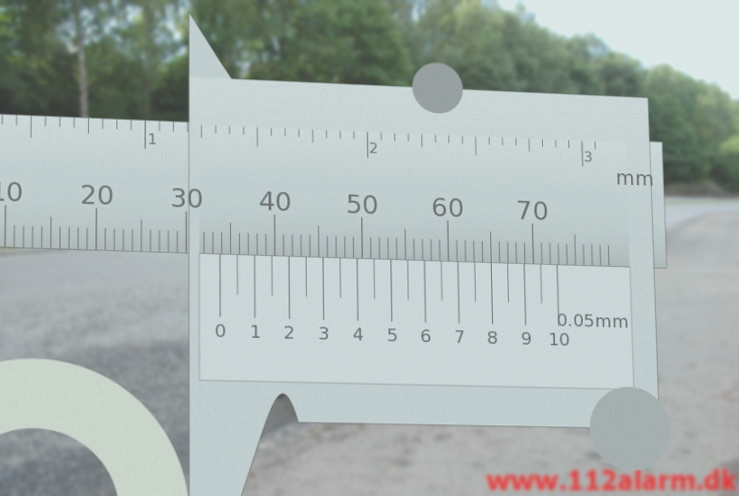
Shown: 33.8 mm
